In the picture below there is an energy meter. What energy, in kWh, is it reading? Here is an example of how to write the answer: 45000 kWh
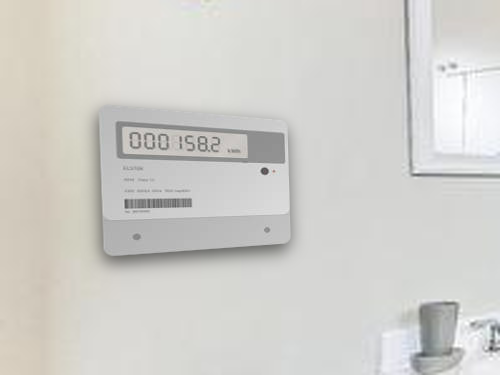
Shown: 158.2 kWh
